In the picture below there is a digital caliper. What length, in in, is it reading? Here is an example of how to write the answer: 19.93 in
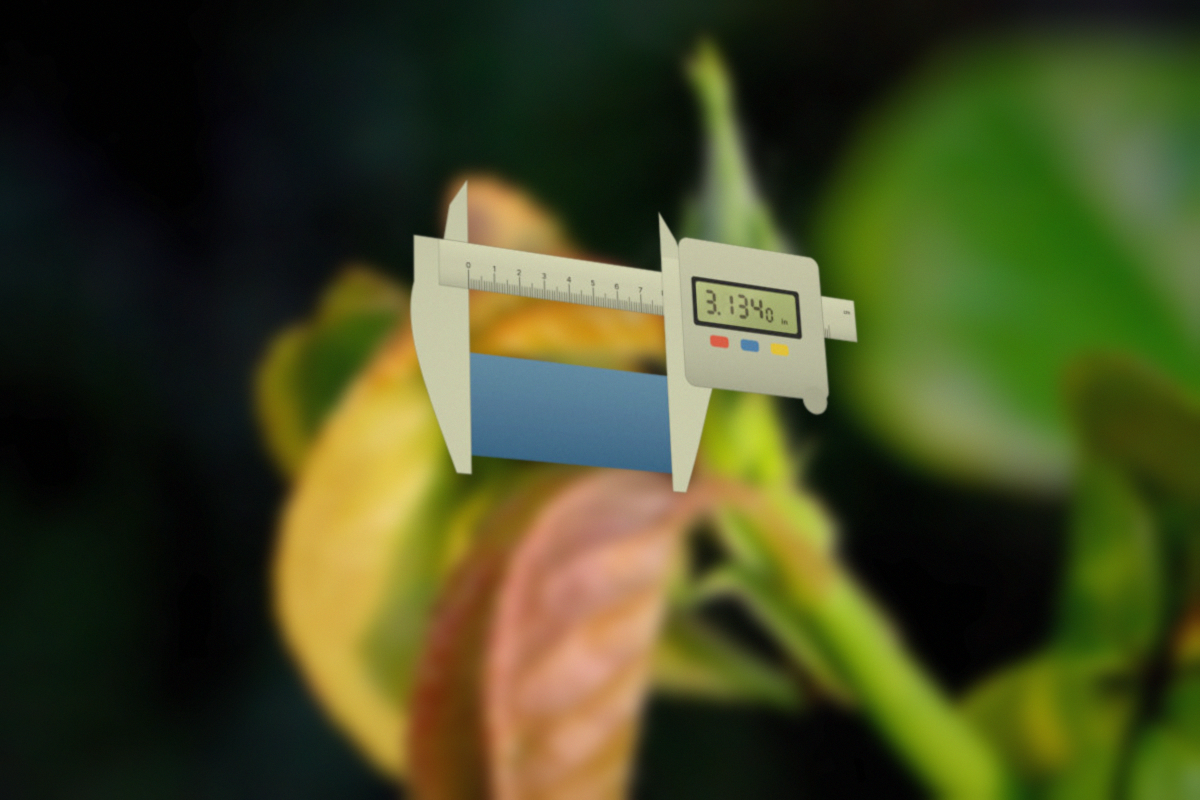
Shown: 3.1340 in
